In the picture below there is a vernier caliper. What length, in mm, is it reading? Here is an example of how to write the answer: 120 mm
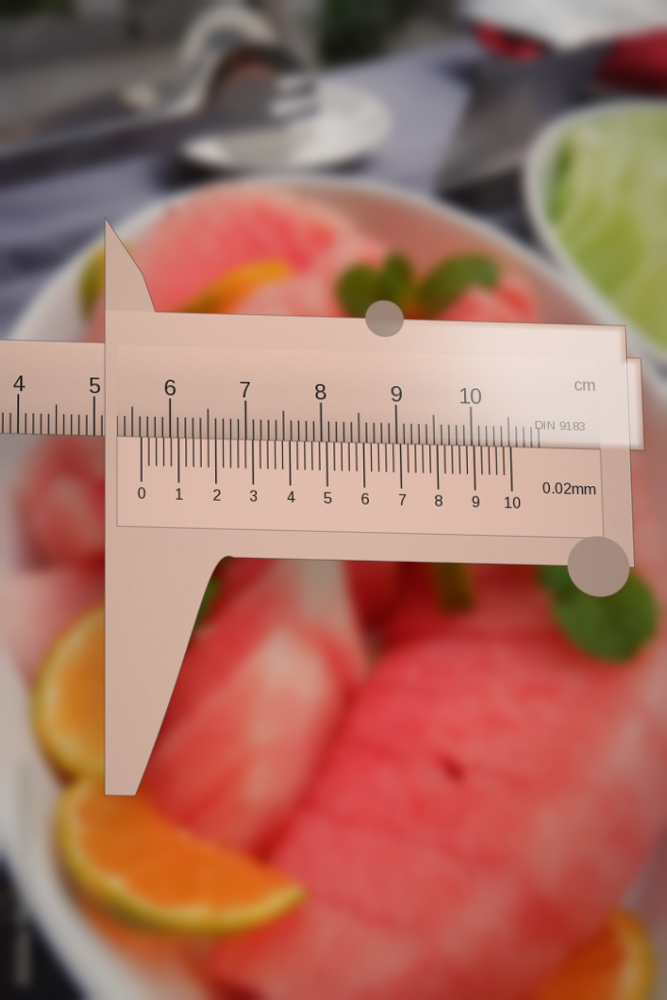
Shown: 56.2 mm
